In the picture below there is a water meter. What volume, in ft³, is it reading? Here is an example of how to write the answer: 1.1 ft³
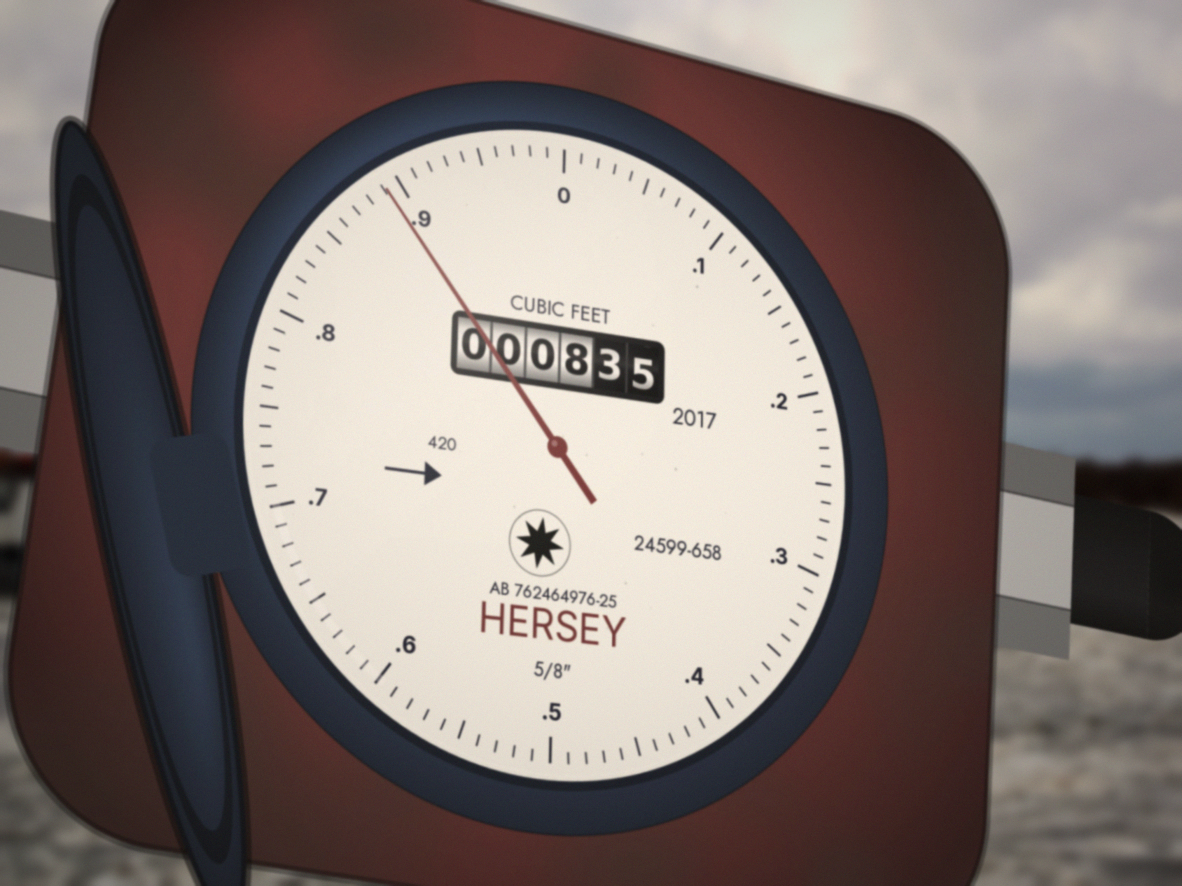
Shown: 834.89 ft³
